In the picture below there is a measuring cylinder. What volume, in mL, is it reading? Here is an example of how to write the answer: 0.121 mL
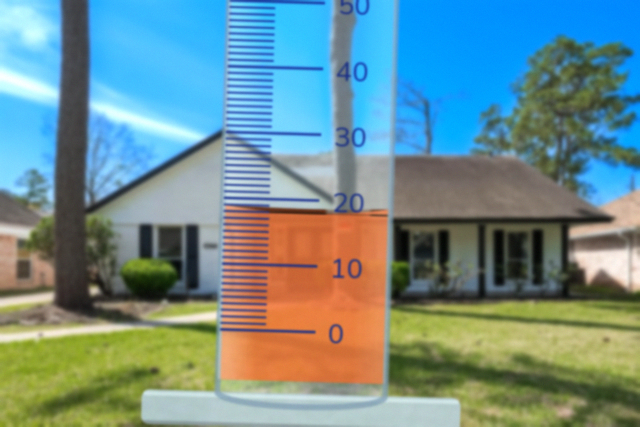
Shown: 18 mL
